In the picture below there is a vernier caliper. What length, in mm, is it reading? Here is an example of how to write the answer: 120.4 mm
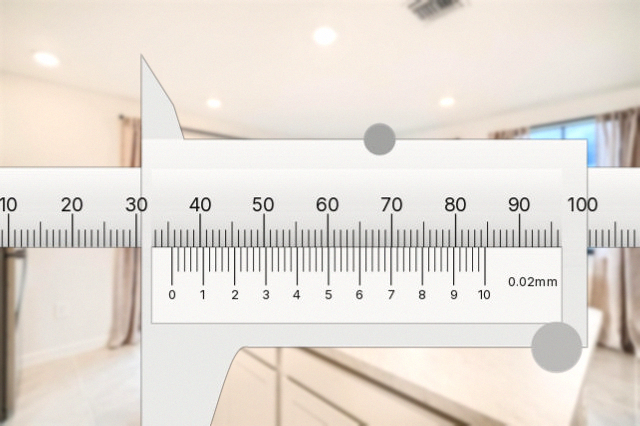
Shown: 35.6 mm
